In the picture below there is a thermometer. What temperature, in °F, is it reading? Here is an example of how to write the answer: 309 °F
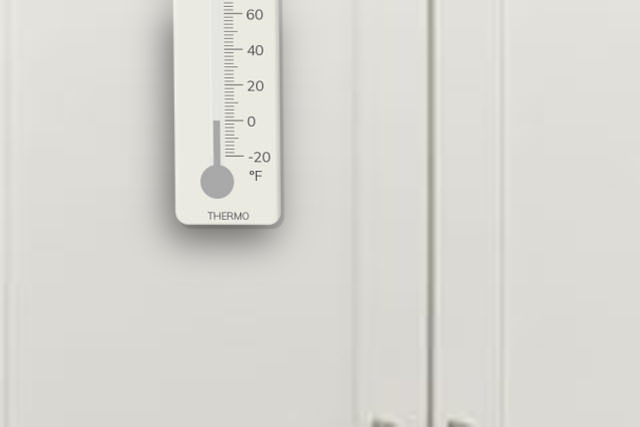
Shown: 0 °F
